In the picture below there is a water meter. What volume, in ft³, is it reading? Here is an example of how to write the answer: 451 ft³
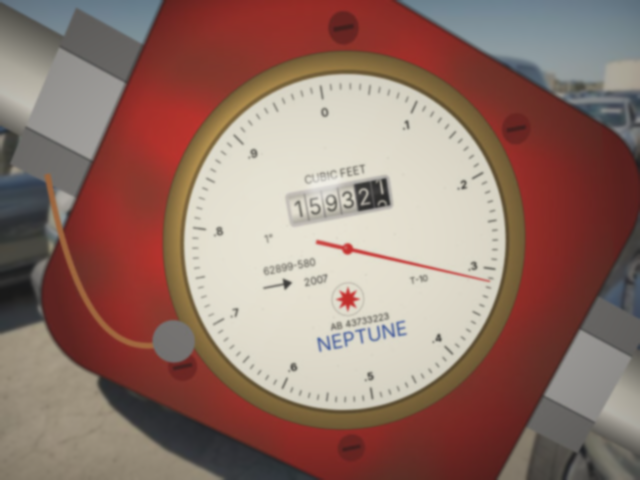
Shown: 159321.31 ft³
